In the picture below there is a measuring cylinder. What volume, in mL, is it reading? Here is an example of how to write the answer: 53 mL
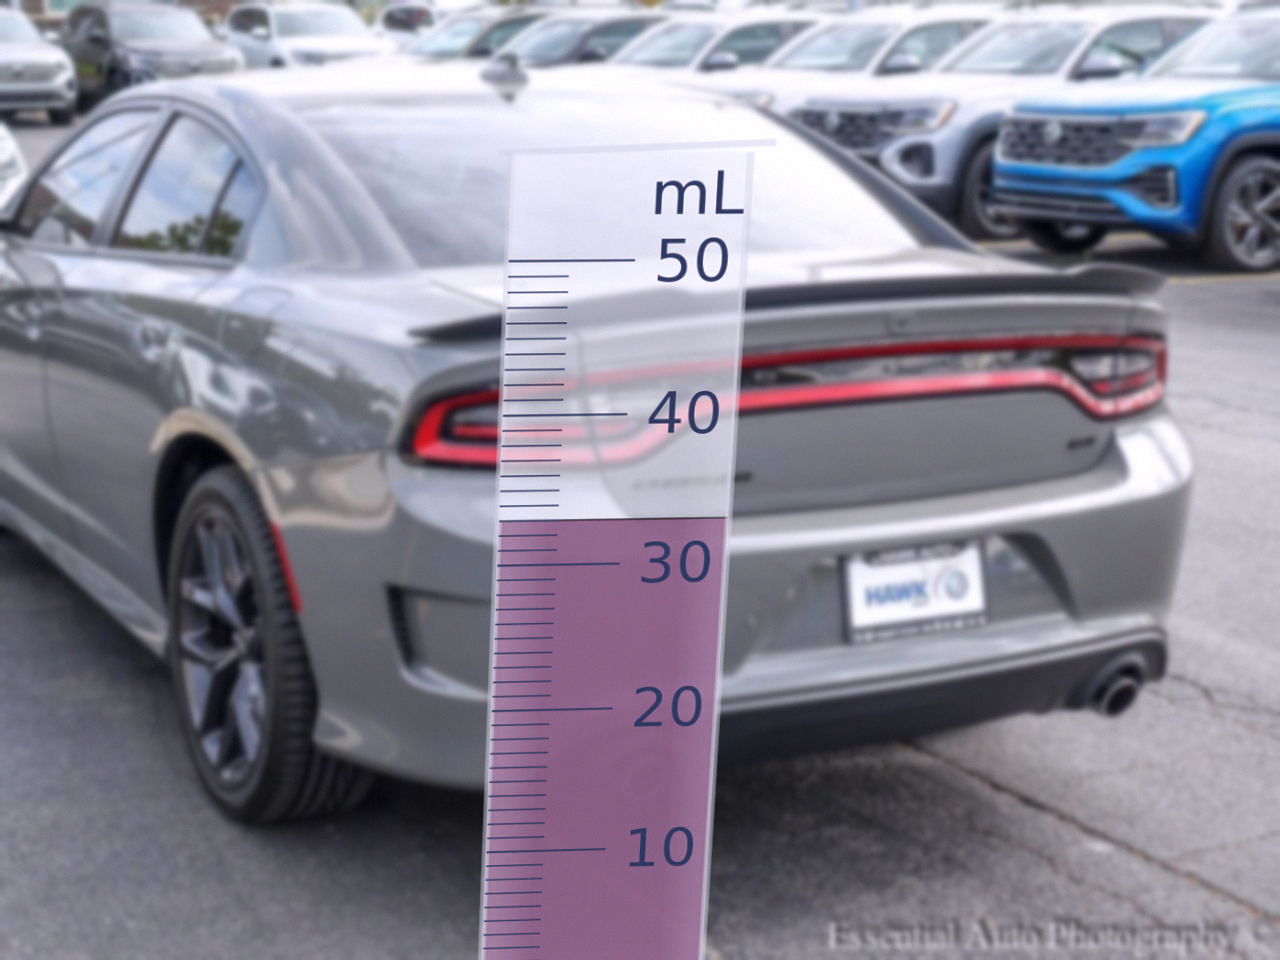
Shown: 33 mL
